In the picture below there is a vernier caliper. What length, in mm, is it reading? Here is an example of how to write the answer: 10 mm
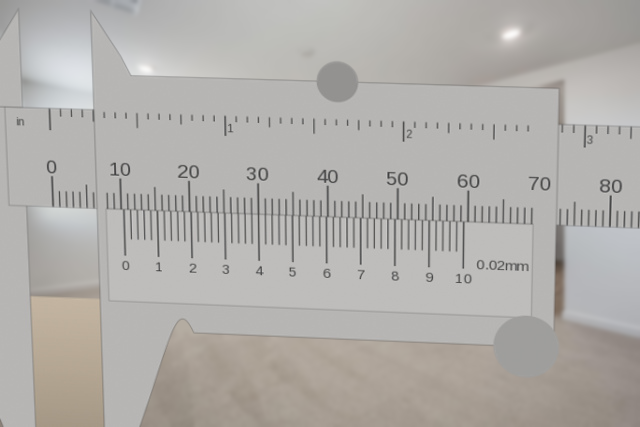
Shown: 10.4 mm
